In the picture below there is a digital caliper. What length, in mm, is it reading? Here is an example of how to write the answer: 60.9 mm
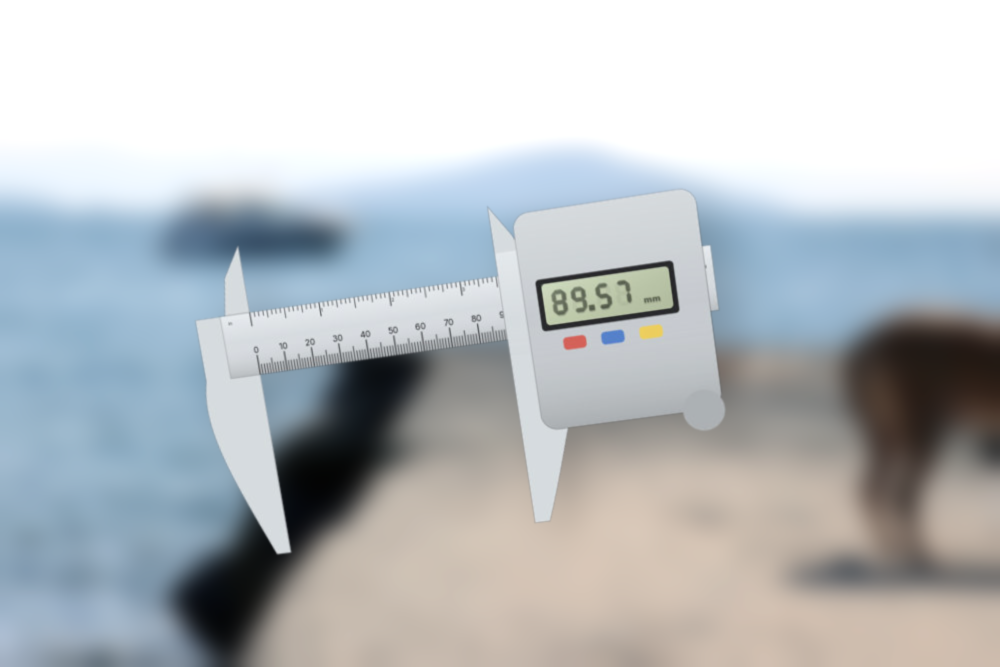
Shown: 89.57 mm
